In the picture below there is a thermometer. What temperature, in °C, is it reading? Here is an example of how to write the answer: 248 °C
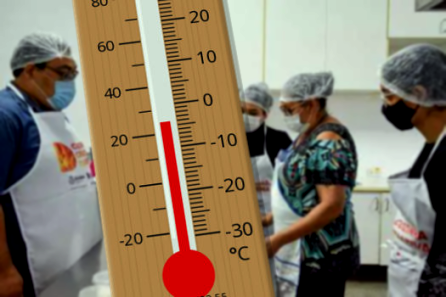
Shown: -4 °C
